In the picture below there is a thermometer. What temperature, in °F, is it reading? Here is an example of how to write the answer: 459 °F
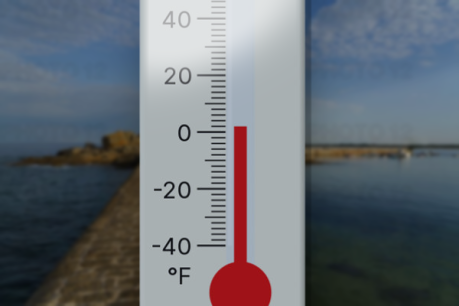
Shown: 2 °F
